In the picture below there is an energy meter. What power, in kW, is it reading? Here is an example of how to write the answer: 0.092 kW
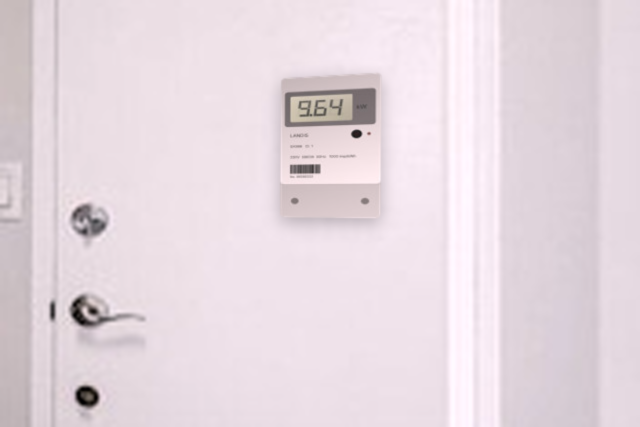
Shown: 9.64 kW
